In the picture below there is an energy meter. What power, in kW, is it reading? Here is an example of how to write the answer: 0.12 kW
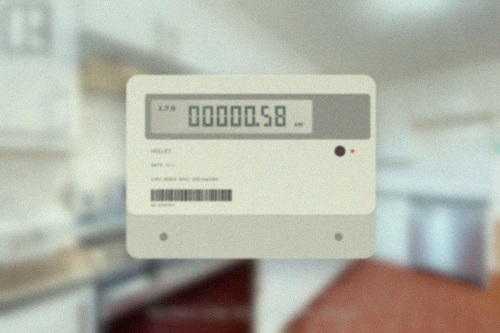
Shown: 0.58 kW
